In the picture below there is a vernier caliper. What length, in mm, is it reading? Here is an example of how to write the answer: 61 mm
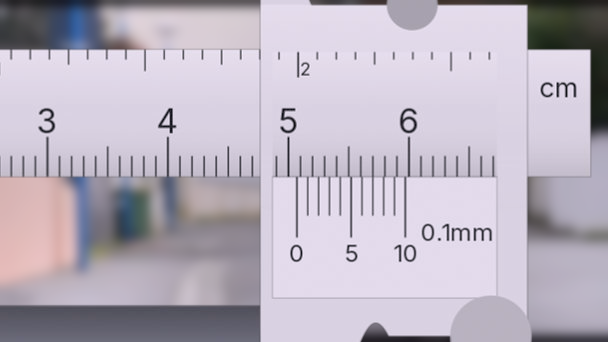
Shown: 50.7 mm
